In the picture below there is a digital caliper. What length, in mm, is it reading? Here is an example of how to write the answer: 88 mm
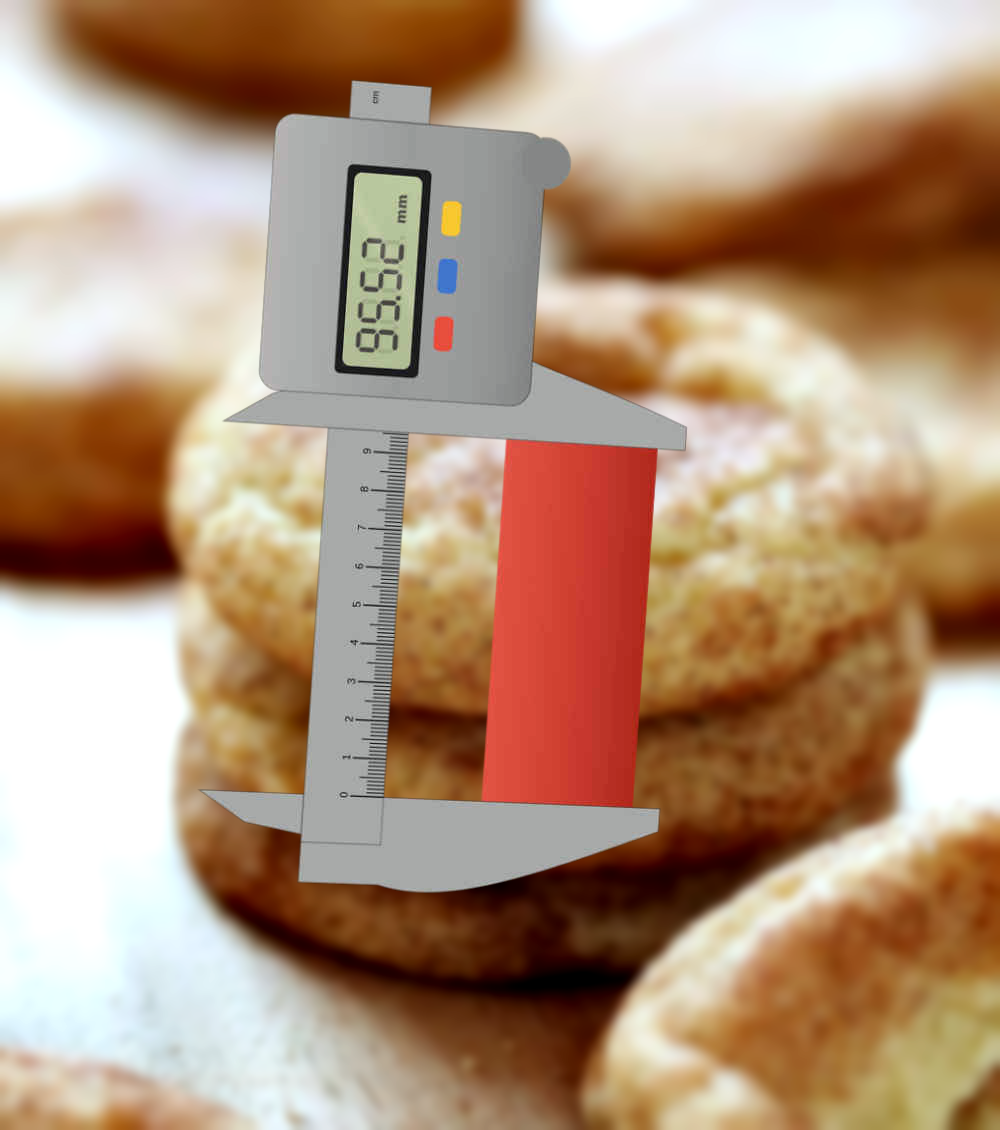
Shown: 95.52 mm
